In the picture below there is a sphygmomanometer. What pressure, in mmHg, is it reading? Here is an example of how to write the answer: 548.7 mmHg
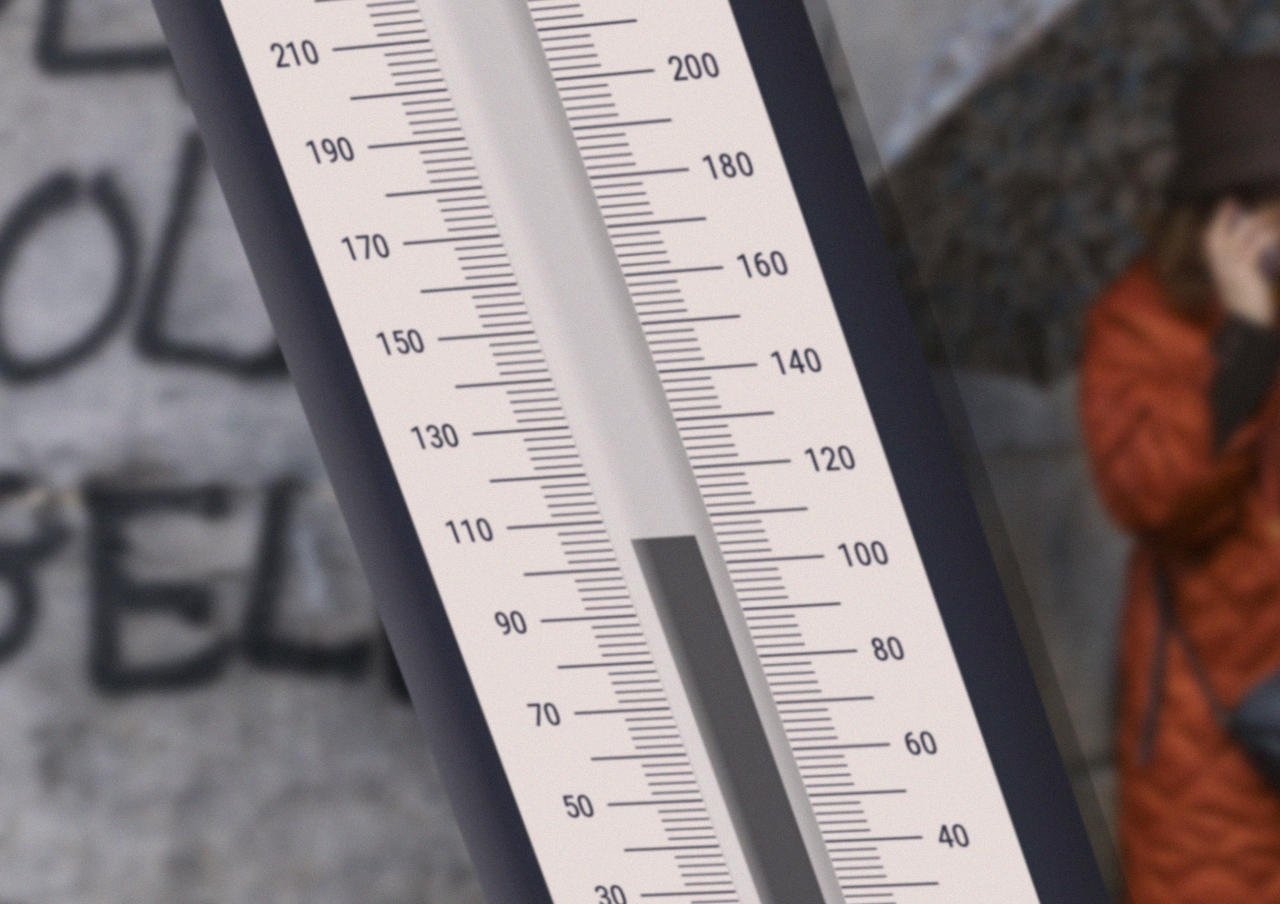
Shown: 106 mmHg
